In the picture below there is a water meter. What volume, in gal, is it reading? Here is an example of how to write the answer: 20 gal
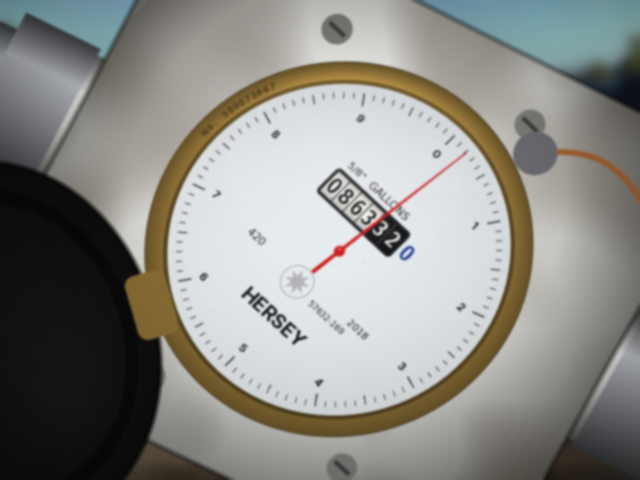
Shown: 863320.2 gal
